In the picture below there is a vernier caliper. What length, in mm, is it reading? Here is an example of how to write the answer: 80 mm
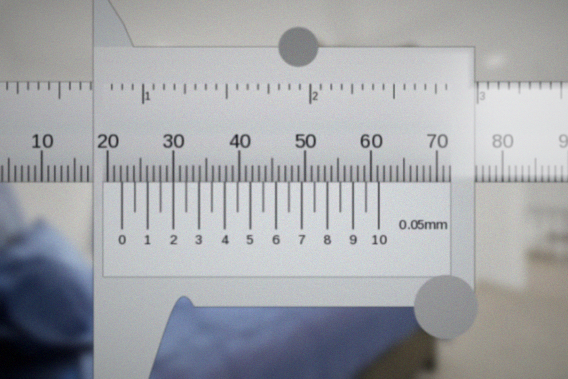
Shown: 22.2 mm
